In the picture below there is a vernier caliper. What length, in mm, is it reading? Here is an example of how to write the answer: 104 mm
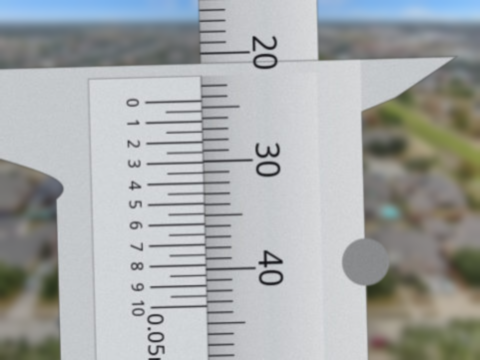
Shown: 24.4 mm
